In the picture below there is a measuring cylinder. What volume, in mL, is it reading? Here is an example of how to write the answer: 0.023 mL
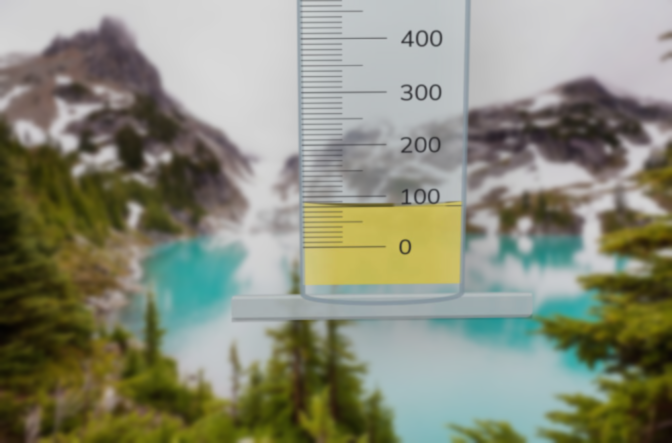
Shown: 80 mL
